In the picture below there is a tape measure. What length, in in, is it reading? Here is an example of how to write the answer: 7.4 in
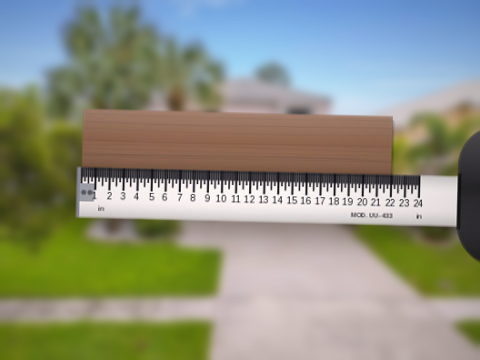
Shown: 22 in
